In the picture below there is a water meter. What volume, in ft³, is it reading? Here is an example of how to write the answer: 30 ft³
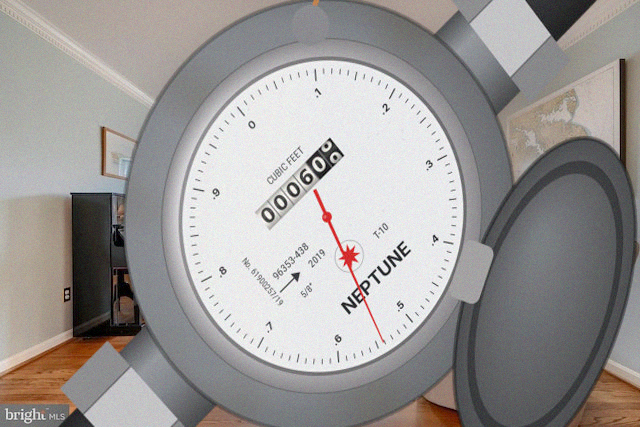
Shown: 608.54 ft³
